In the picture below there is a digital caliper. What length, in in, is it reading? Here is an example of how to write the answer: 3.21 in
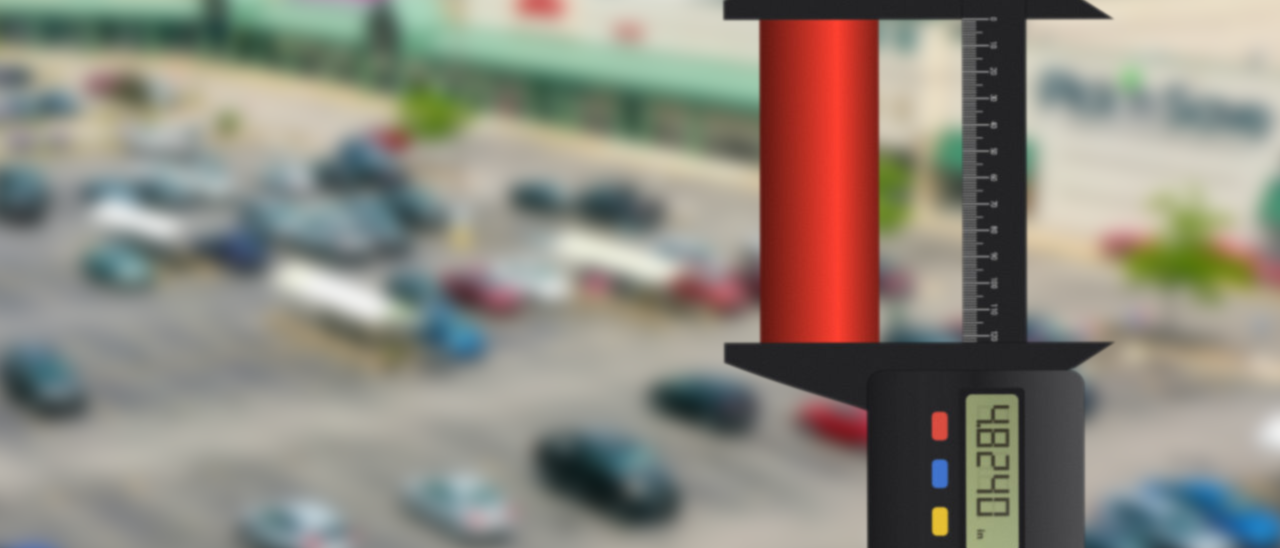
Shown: 4.8240 in
